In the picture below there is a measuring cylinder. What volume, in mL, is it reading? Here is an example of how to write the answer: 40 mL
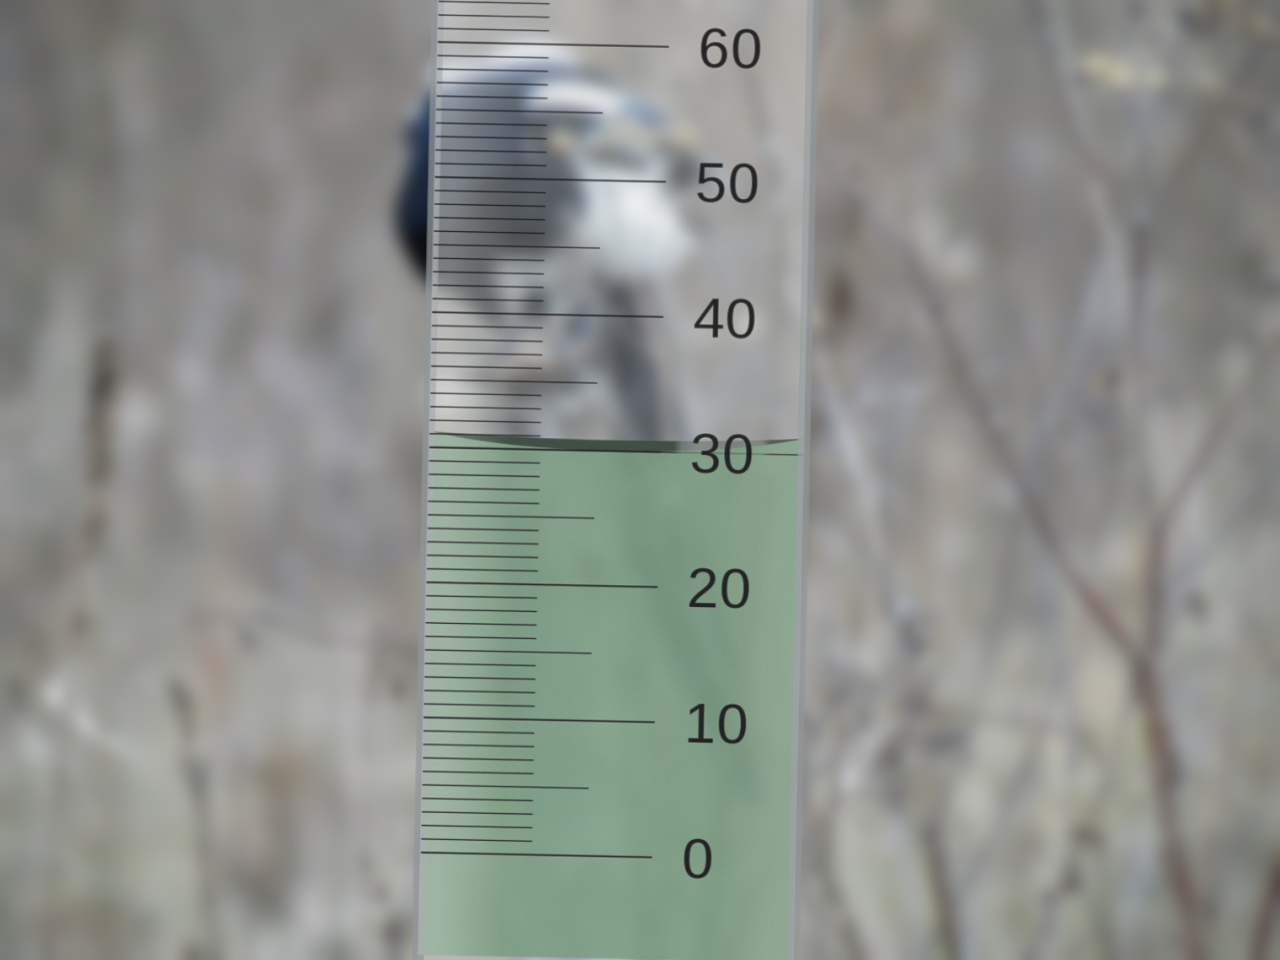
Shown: 30 mL
